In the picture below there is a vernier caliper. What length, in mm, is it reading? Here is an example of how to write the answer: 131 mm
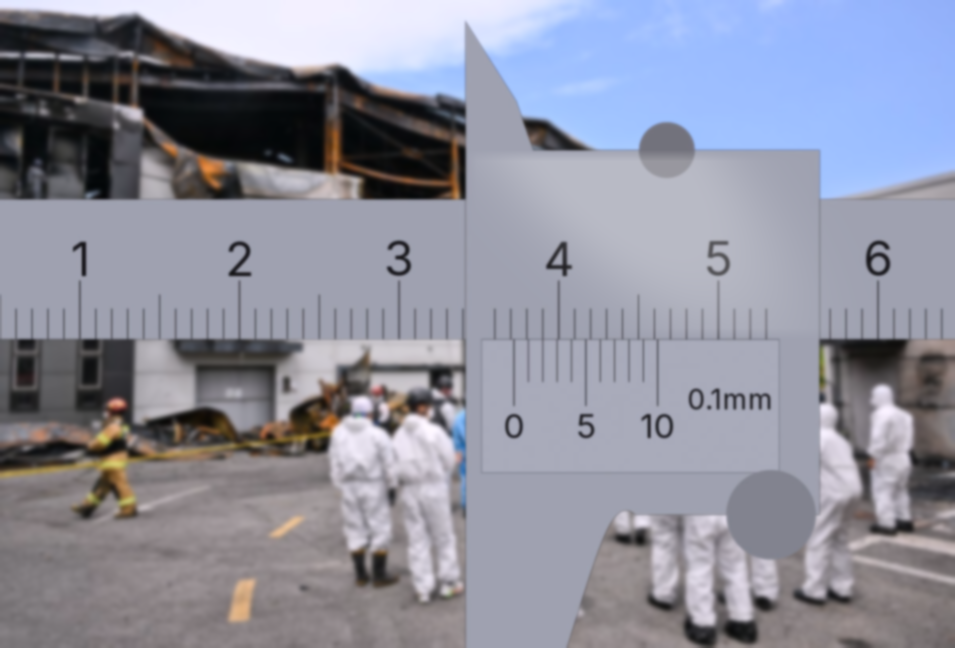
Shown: 37.2 mm
